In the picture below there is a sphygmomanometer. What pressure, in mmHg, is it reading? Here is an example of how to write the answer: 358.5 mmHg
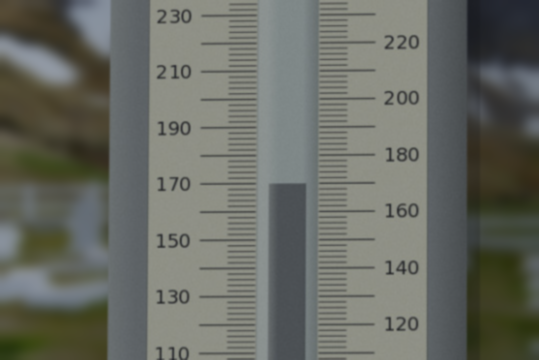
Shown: 170 mmHg
